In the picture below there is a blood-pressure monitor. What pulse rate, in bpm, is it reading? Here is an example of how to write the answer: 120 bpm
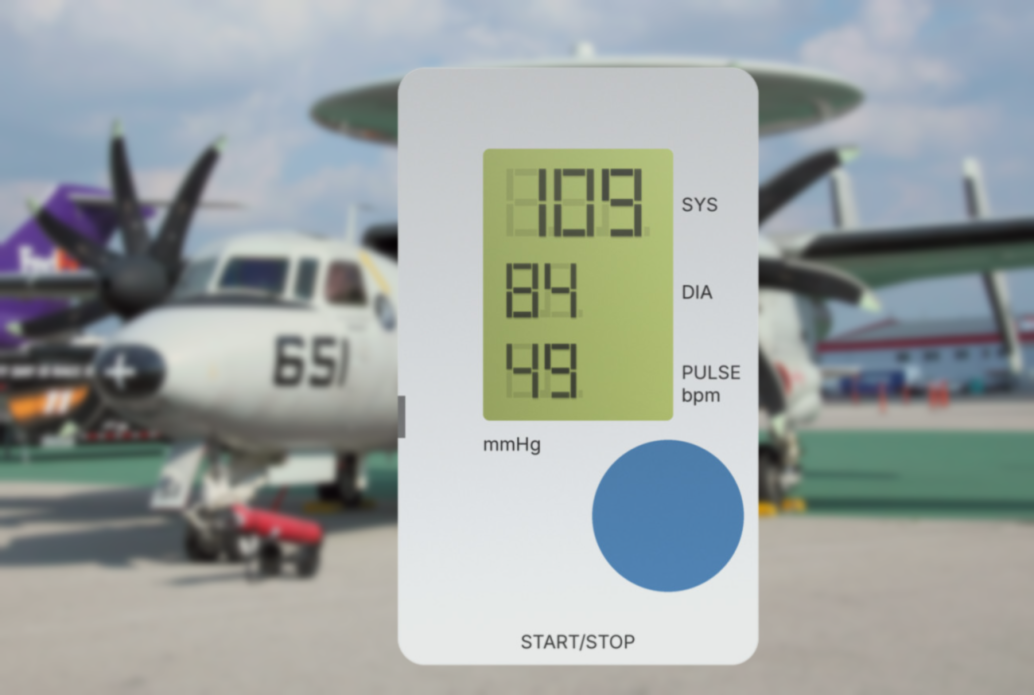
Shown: 49 bpm
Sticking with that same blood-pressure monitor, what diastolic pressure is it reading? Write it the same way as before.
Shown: 84 mmHg
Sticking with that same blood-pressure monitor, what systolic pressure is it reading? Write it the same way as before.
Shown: 109 mmHg
